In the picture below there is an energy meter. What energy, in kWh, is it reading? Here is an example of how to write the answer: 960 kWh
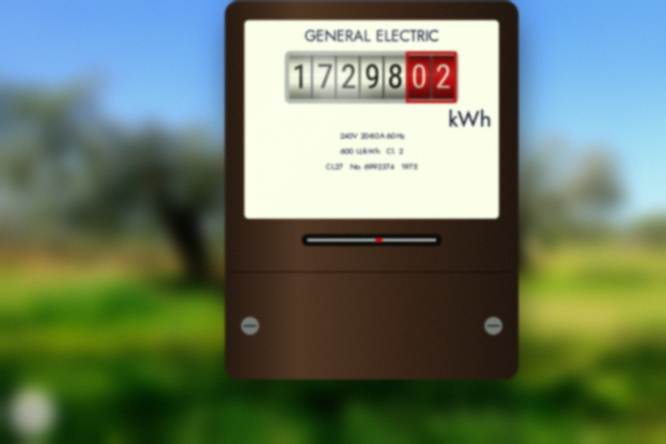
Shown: 17298.02 kWh
